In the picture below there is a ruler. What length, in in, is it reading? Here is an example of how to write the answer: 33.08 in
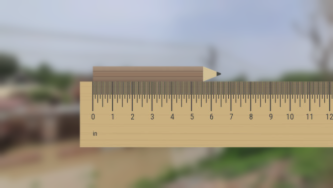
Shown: 6.5 in
